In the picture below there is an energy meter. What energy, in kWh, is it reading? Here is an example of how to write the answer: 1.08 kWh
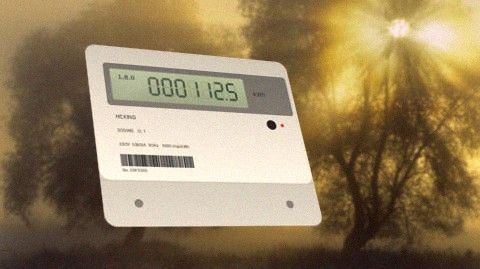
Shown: 112.5 kWh
